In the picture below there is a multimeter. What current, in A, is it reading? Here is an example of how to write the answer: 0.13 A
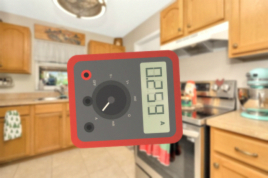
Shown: 0.259 A
